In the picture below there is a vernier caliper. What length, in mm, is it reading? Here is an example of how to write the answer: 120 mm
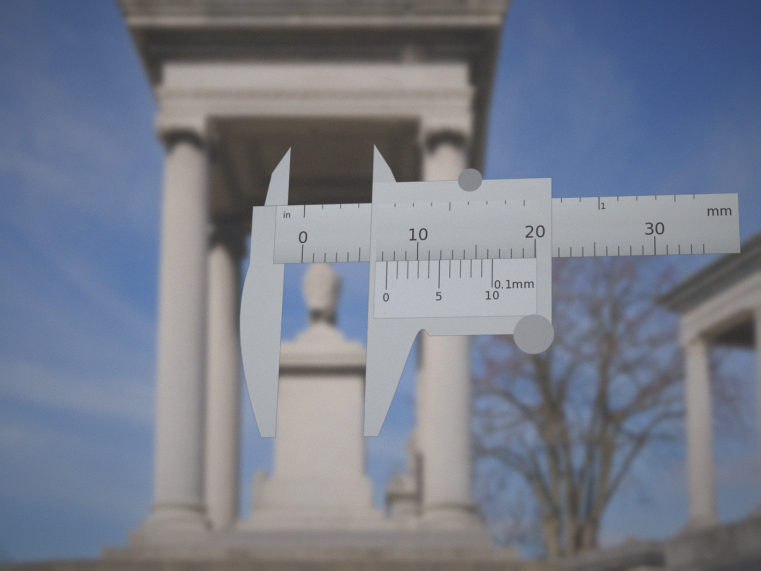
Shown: 7.4 mm
